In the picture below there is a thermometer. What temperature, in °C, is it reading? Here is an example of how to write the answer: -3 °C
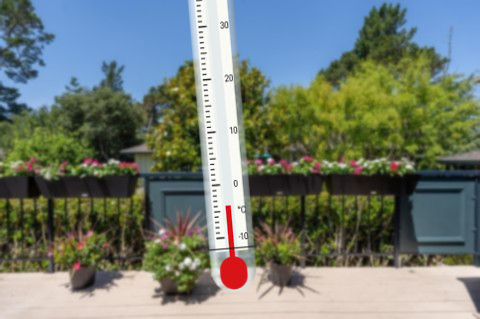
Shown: -4 °C
